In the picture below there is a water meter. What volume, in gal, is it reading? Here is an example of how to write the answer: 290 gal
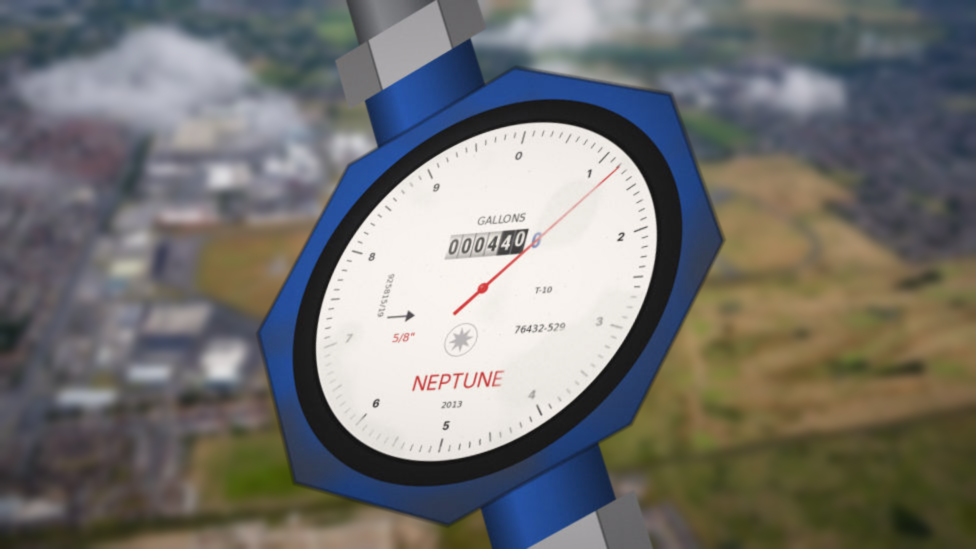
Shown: 4401.2 gal
